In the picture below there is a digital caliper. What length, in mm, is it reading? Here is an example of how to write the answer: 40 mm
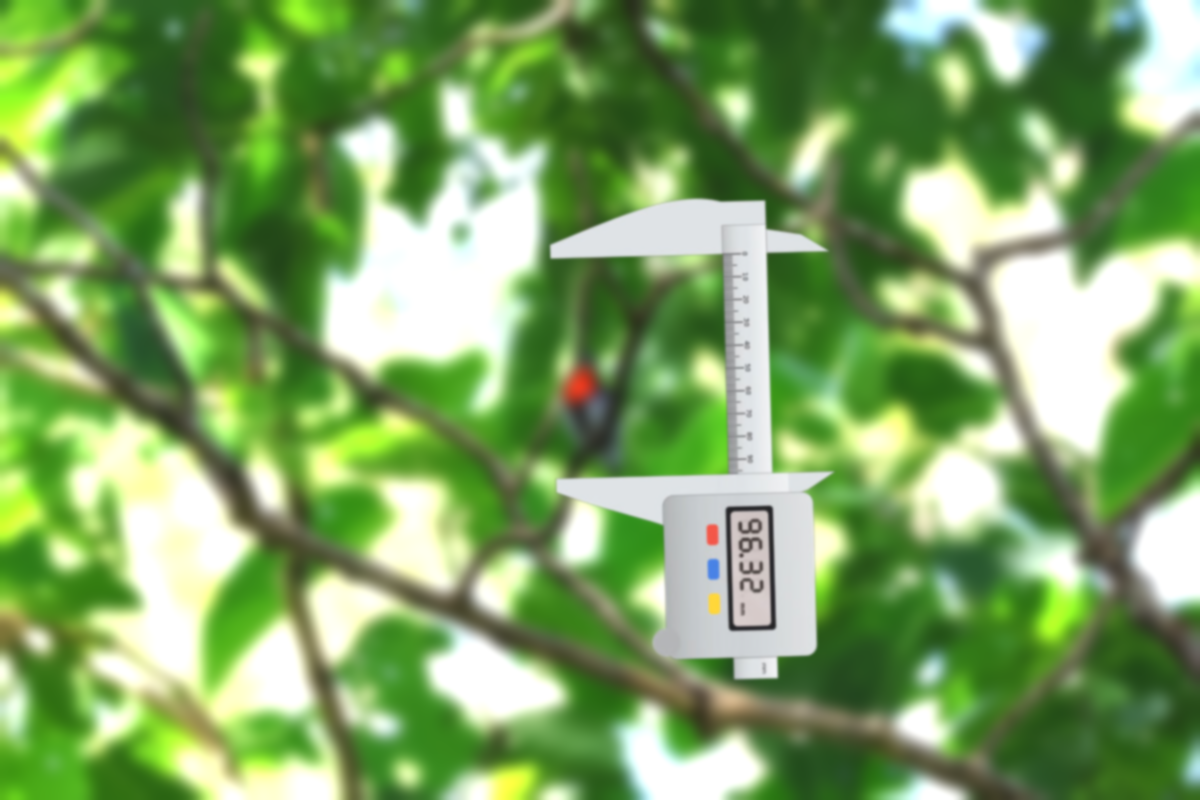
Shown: 96.32 mm
